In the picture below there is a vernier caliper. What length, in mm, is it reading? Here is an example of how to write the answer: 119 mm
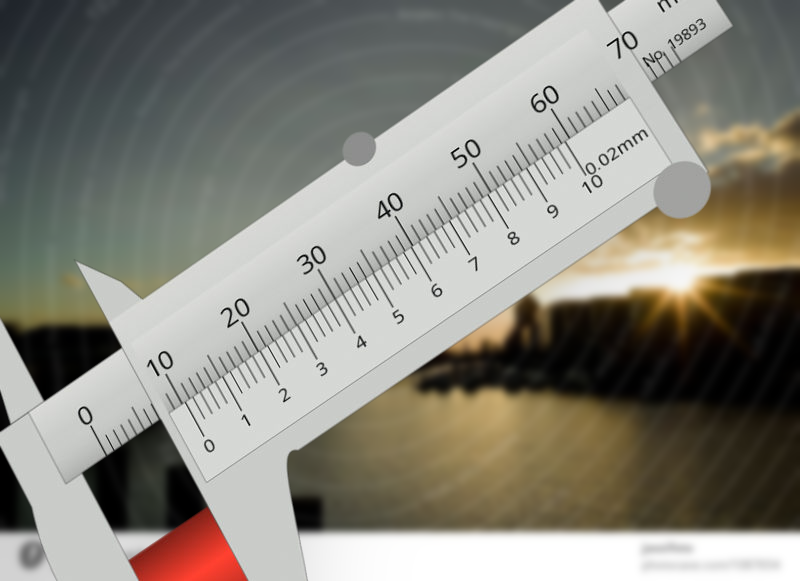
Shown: 10.4 mm
